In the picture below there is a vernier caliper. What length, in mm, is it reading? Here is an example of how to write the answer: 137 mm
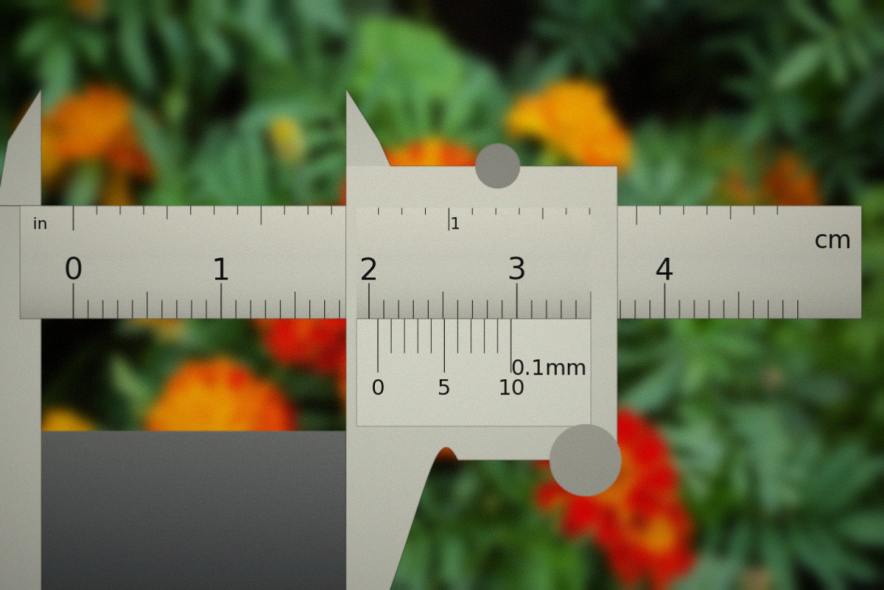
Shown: 20.6 mm
